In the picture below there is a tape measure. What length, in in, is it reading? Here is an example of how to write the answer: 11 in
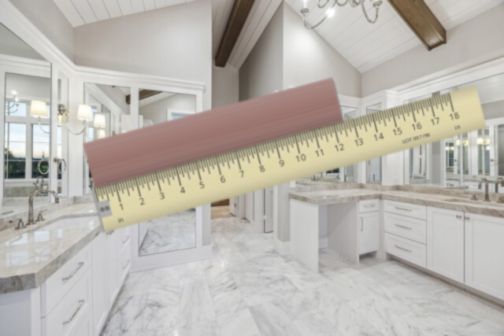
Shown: 12.5 in
